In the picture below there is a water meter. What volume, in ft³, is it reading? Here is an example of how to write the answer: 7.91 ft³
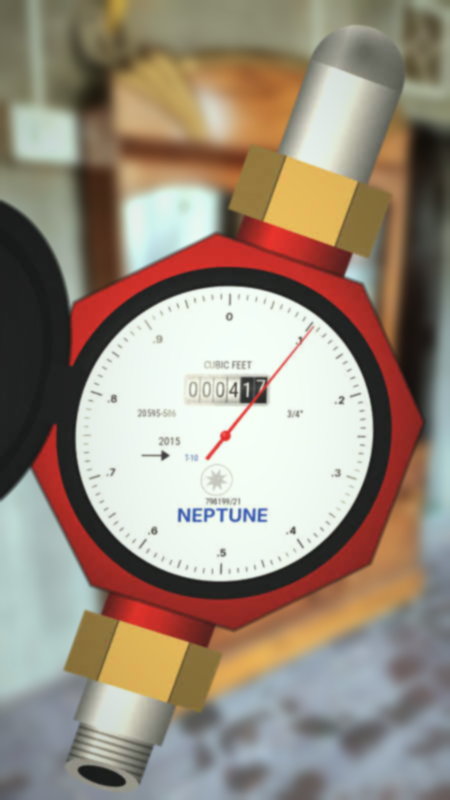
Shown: 417.10 ft³
